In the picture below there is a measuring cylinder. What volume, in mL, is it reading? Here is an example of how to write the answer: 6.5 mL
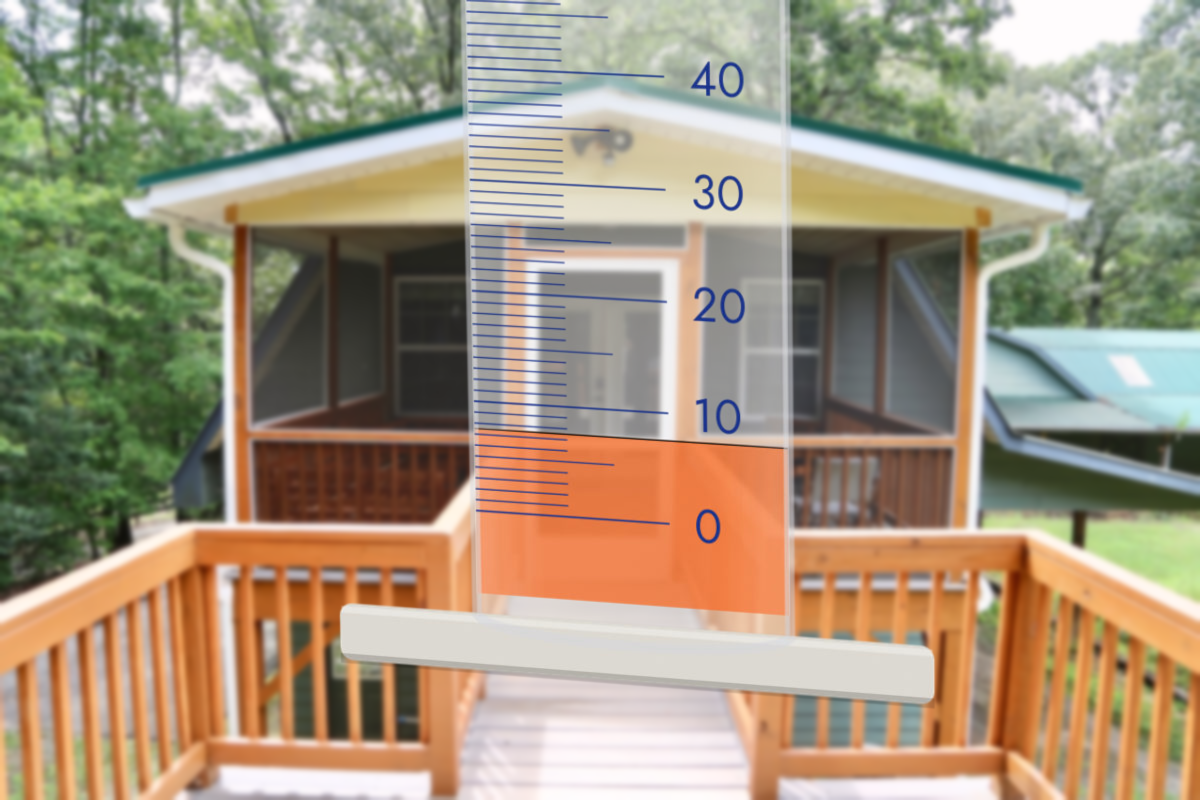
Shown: 7.5 mL
